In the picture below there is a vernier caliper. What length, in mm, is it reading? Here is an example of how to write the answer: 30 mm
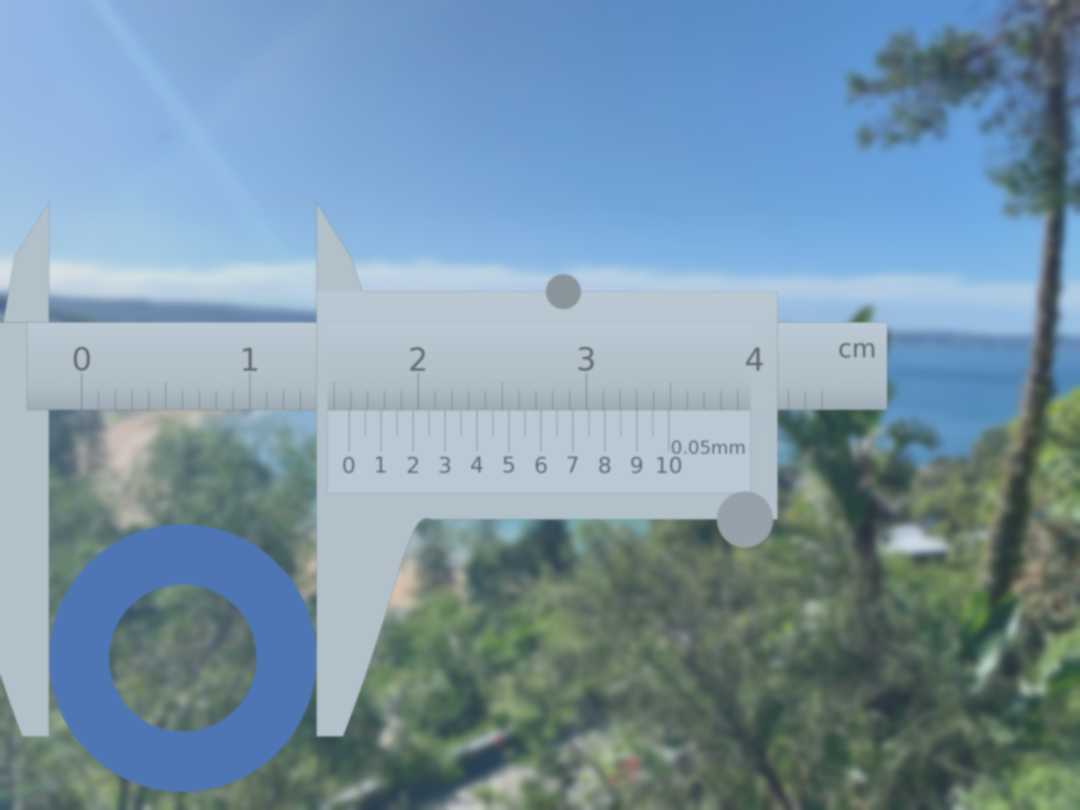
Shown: 15.9 mm
